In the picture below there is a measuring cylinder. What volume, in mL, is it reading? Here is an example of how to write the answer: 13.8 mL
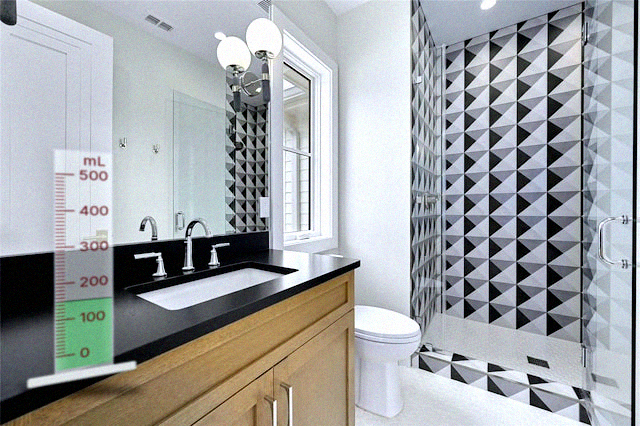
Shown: 150 mL
